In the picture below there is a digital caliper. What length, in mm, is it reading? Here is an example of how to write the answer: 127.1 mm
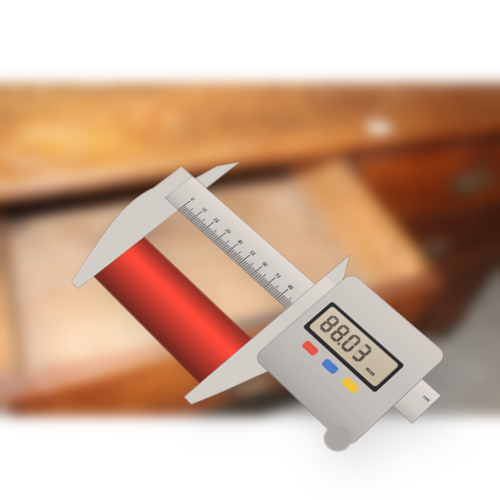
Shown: 88.03 mm
